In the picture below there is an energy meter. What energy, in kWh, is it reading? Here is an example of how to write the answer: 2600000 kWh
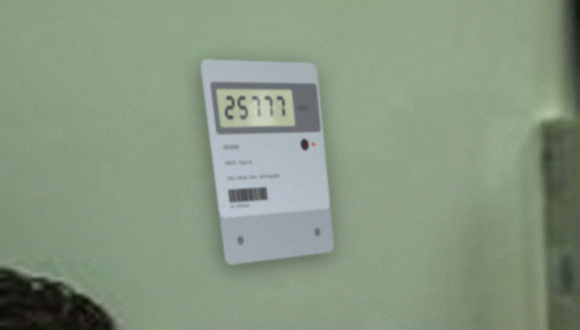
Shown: 25777 kWh
